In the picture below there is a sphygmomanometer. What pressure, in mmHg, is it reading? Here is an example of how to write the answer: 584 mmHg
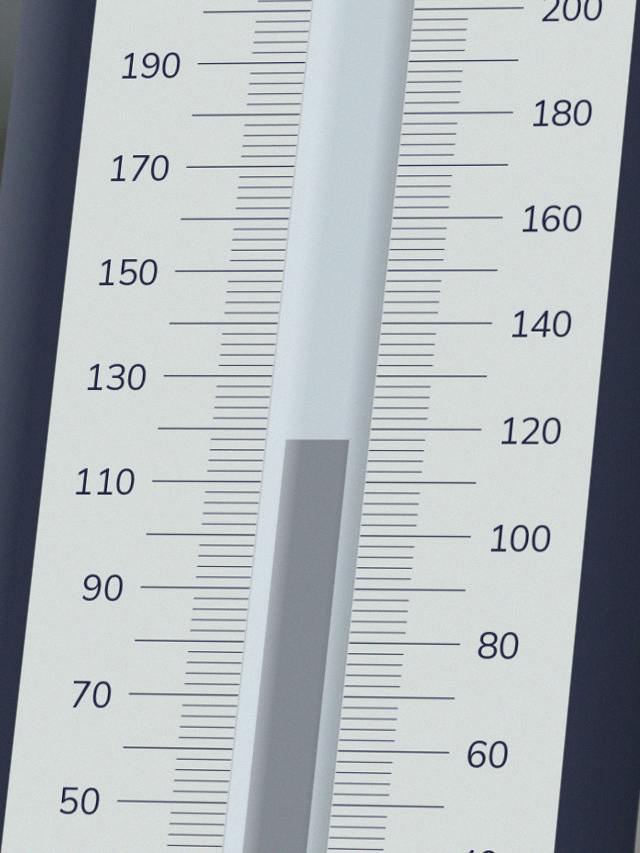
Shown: 118 mmHg
